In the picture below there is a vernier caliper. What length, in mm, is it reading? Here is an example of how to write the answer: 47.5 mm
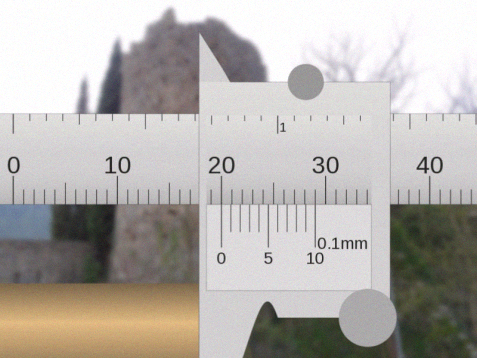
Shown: 20.0 mm
